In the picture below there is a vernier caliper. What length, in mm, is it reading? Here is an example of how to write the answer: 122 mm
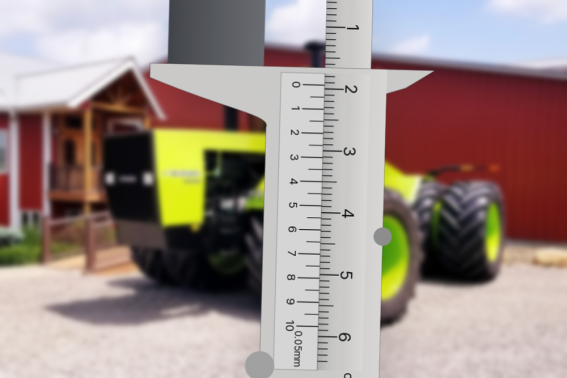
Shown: 19.4 mm
